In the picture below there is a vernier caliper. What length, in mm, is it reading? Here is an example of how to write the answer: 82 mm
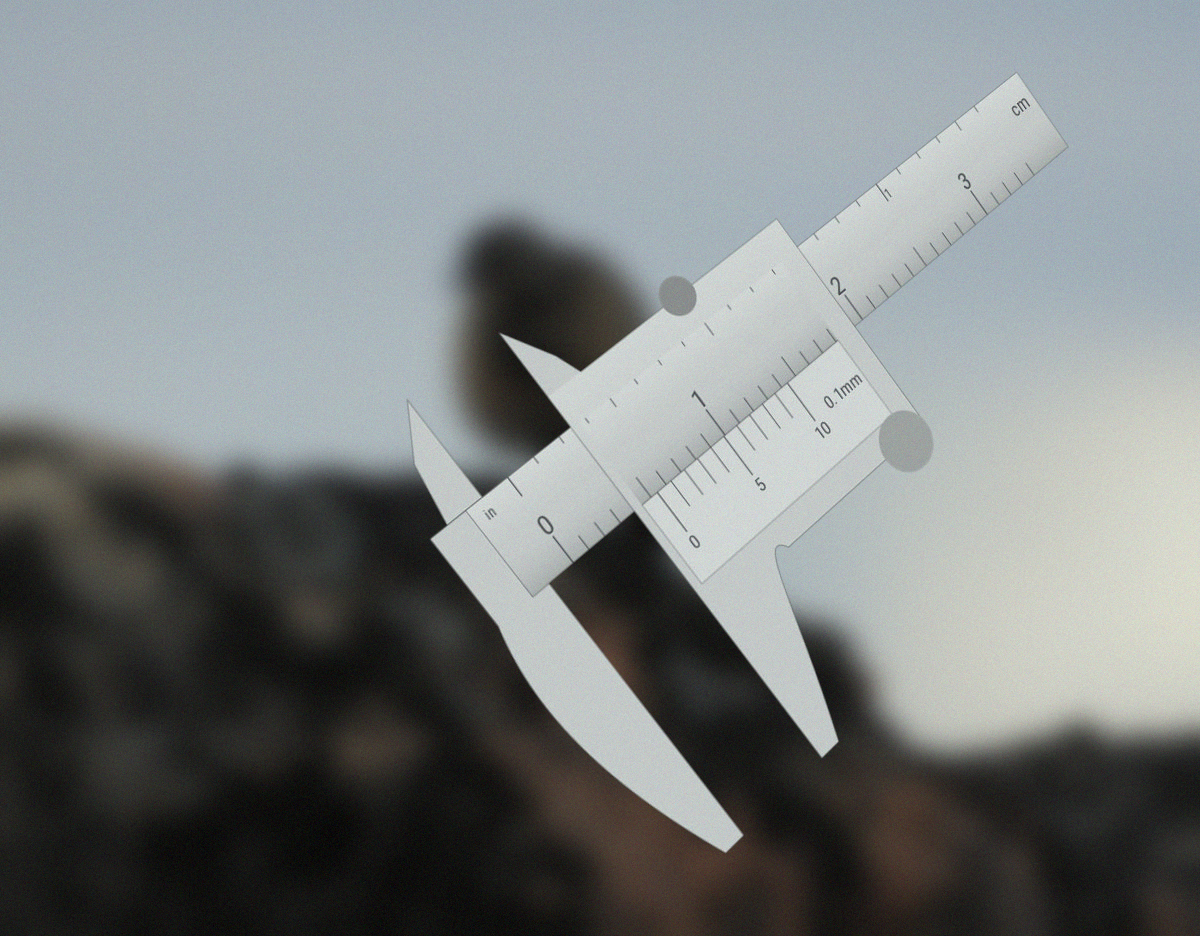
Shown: 5.4 mm
